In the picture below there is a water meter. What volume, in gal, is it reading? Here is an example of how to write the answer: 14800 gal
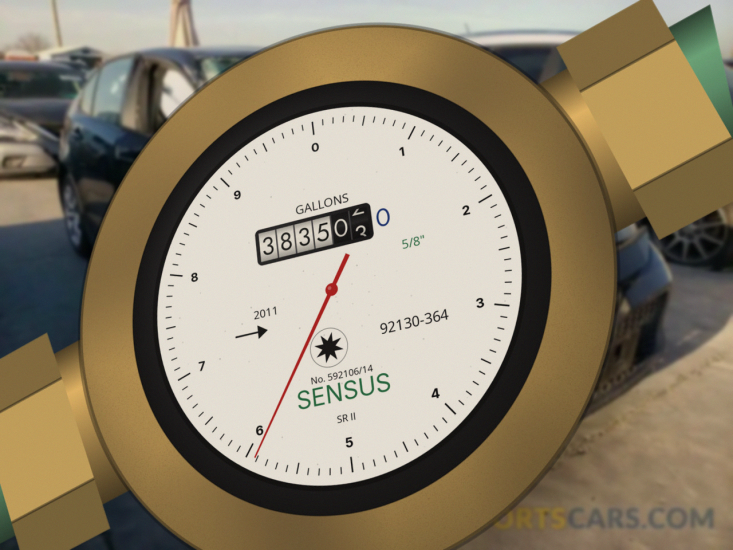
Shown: 3835025.9 gal
